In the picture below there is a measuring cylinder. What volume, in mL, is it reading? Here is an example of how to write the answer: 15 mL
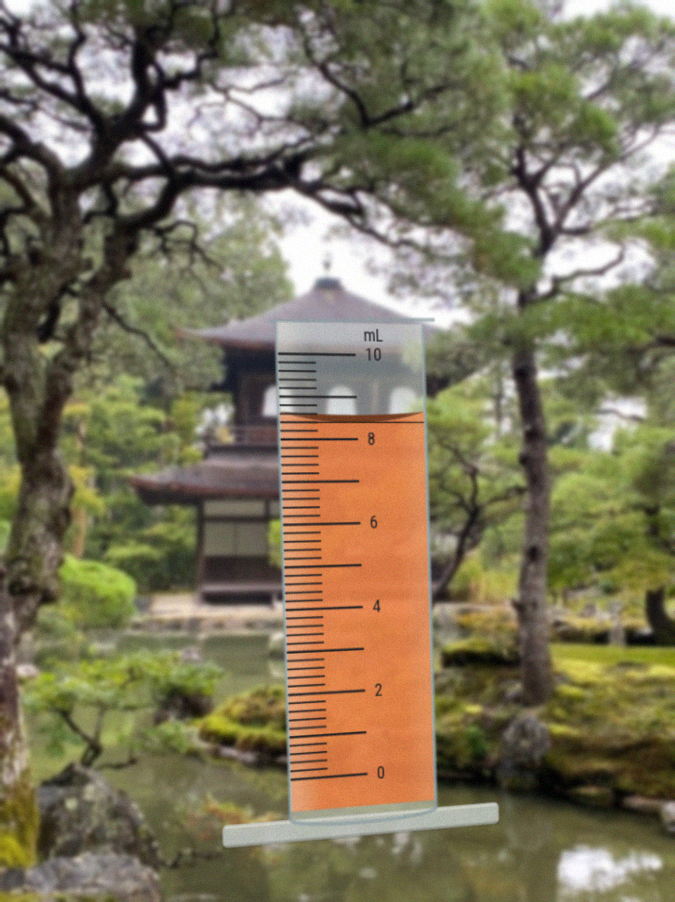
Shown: 8.4 mL
